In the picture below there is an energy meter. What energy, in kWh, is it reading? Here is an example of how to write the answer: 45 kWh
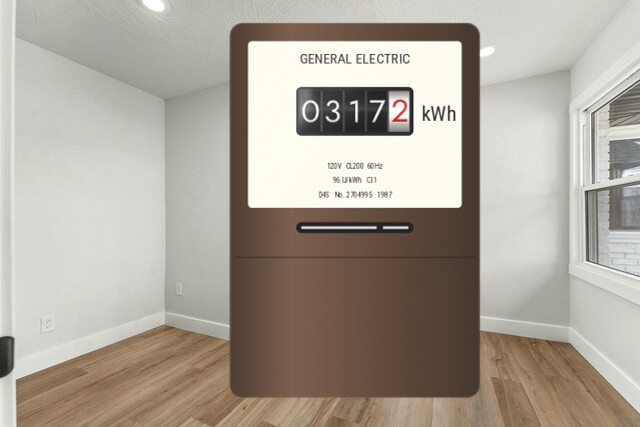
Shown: 317.2 kWh
